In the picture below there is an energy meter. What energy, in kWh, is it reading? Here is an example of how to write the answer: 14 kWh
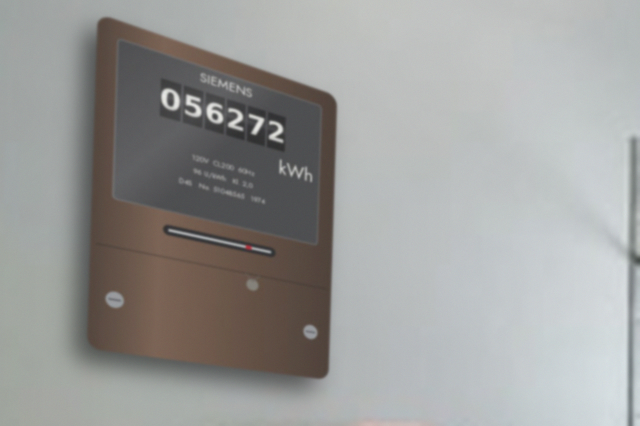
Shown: 56272 kWh
